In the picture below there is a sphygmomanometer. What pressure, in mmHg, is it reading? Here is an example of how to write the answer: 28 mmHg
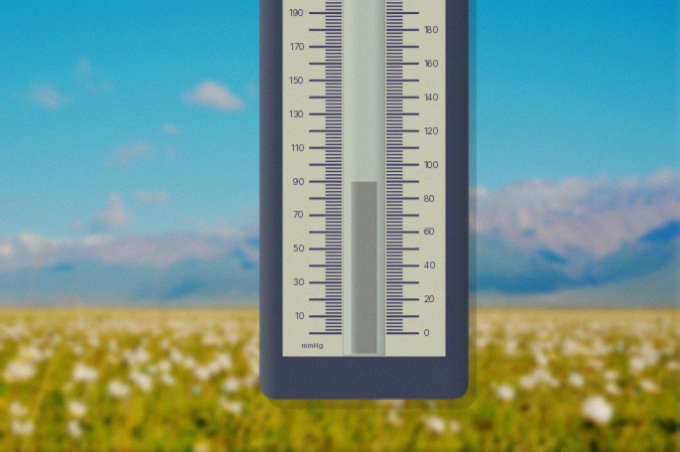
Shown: 90 mmHg
